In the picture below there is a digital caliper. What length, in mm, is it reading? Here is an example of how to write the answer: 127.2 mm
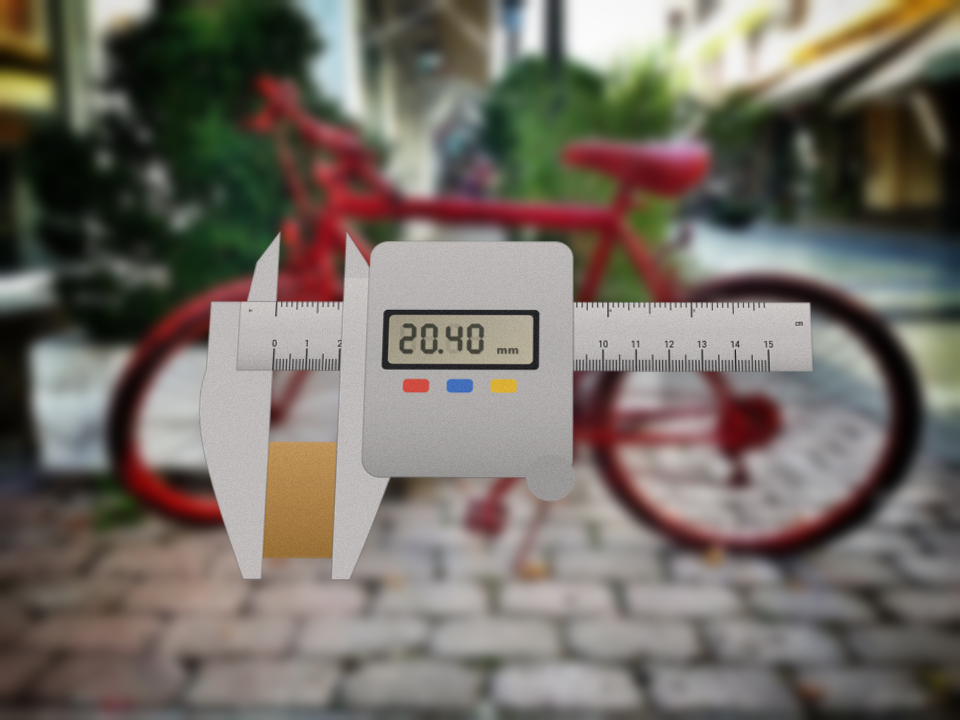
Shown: 20.40 mm
